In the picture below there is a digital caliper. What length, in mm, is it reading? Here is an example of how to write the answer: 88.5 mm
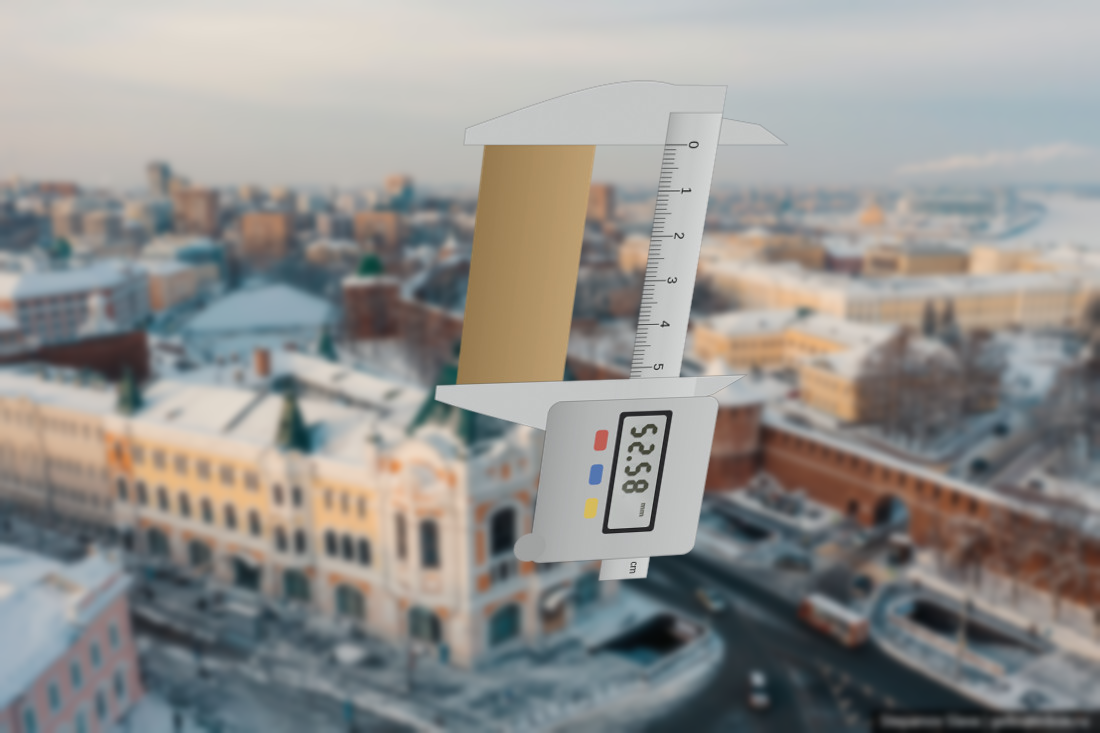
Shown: 52.58 mm
